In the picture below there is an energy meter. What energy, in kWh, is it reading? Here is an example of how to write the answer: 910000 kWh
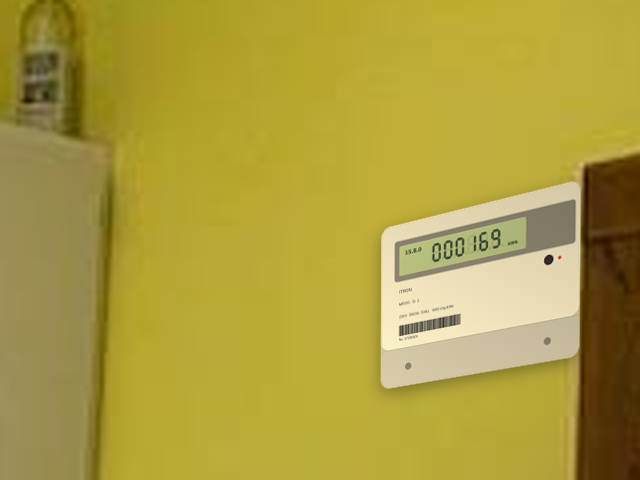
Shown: 169 kWh
